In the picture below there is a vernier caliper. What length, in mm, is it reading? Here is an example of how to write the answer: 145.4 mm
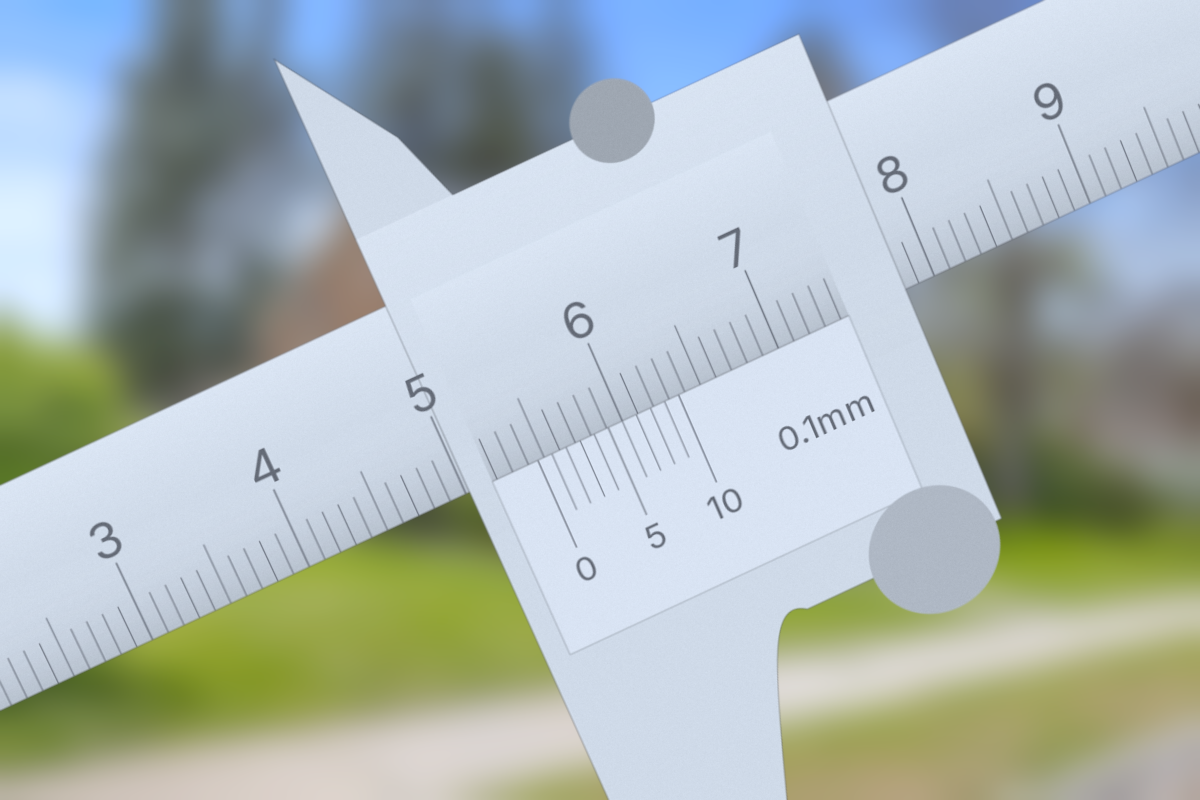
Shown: 54.6 mm
